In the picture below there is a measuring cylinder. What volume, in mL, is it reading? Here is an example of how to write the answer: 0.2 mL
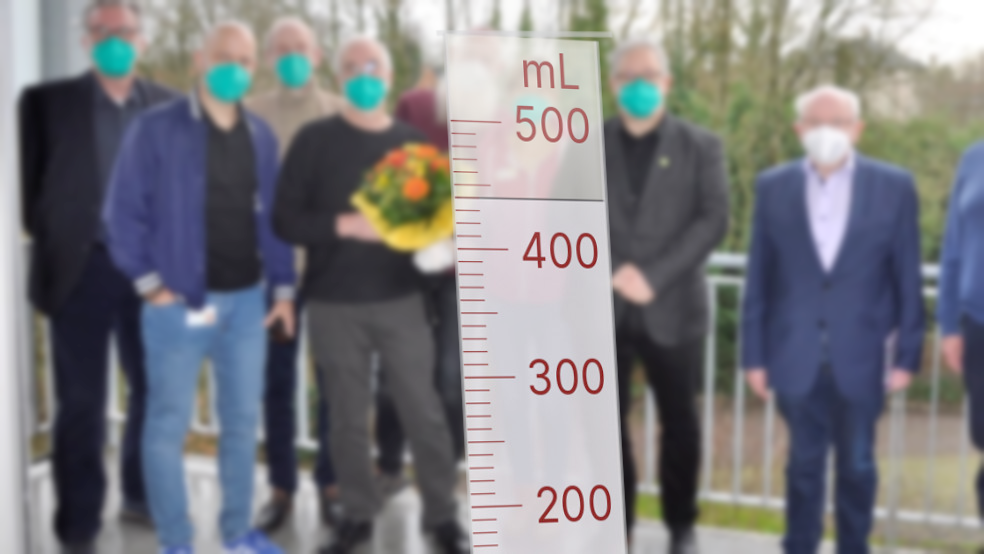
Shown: 440 mL
